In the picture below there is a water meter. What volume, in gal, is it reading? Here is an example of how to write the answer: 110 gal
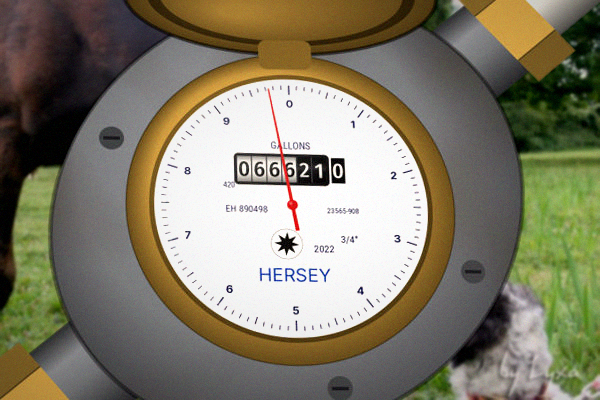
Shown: 666209.7 gal
